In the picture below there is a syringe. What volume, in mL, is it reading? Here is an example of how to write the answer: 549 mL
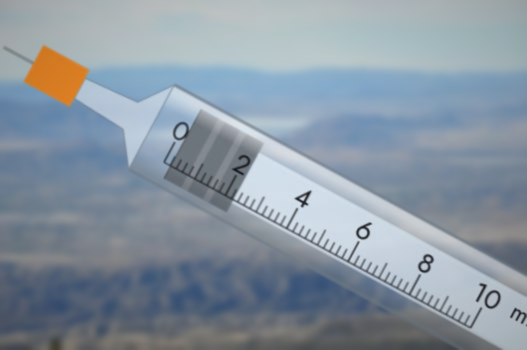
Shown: 0.2 mL
